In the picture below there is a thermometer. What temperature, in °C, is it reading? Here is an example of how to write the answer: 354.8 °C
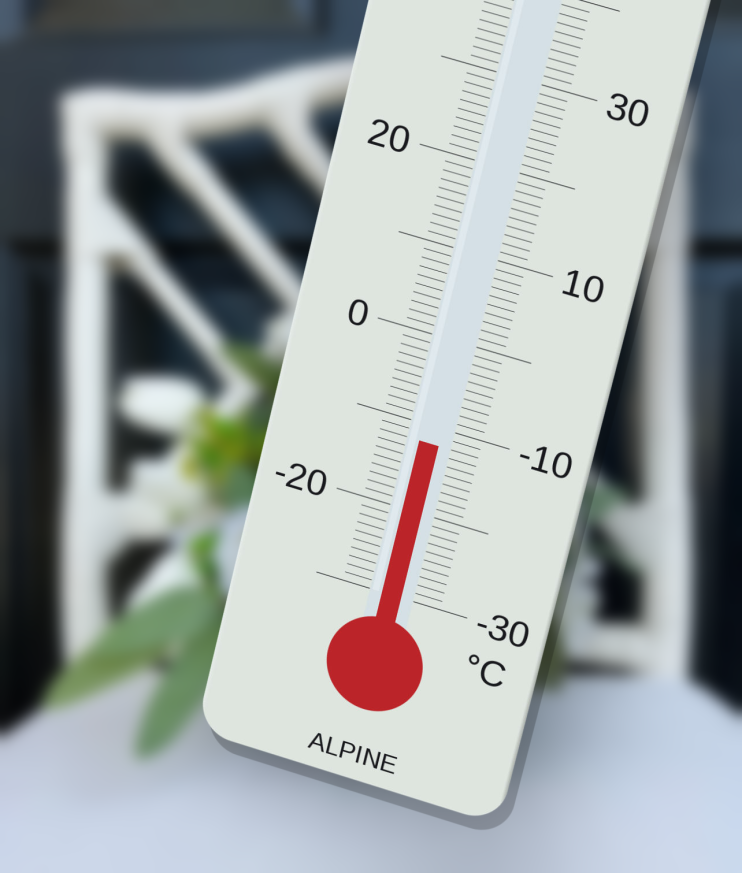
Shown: -12 °C
